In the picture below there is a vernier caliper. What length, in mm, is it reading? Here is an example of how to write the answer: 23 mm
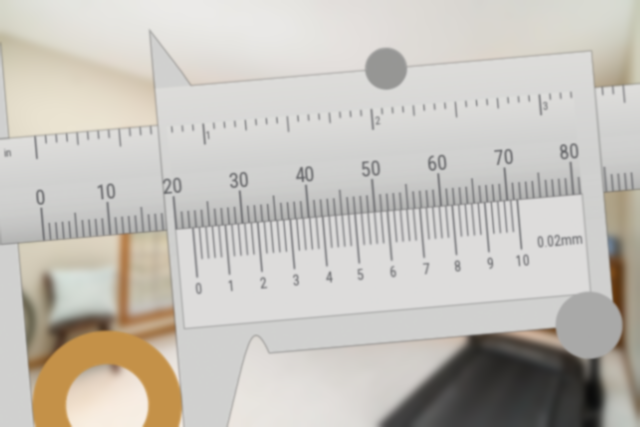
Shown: 22.5 mm
